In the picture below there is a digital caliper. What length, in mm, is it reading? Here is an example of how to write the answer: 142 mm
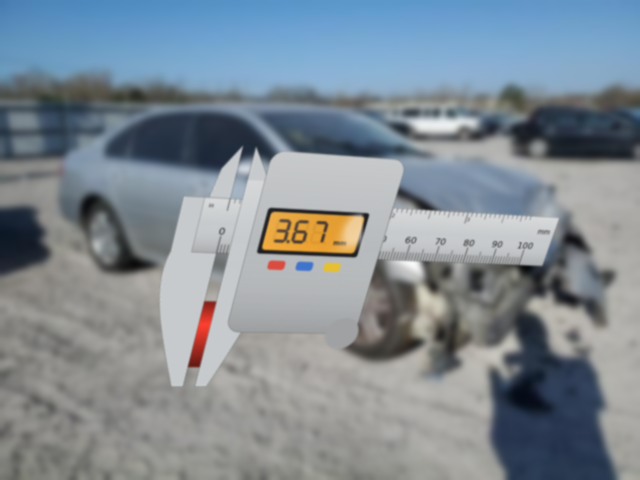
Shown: 3.67 mm
